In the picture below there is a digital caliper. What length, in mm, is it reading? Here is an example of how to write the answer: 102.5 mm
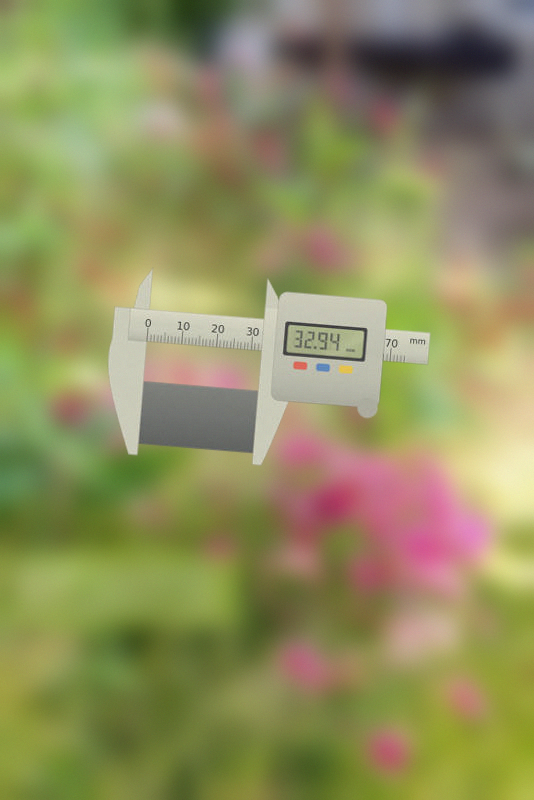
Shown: 32.94 mm
